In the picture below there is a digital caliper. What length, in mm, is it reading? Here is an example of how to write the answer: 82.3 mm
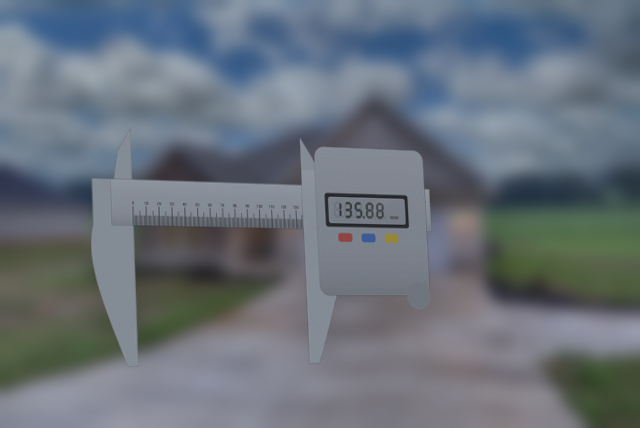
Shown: 135.88 mm
